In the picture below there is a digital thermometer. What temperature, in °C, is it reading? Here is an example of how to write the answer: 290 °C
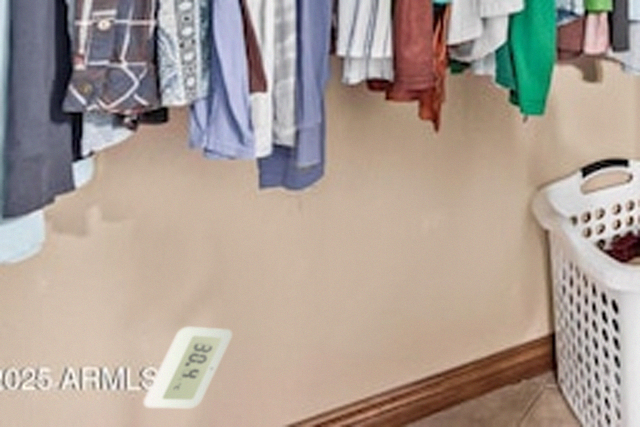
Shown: 30.4 °C
